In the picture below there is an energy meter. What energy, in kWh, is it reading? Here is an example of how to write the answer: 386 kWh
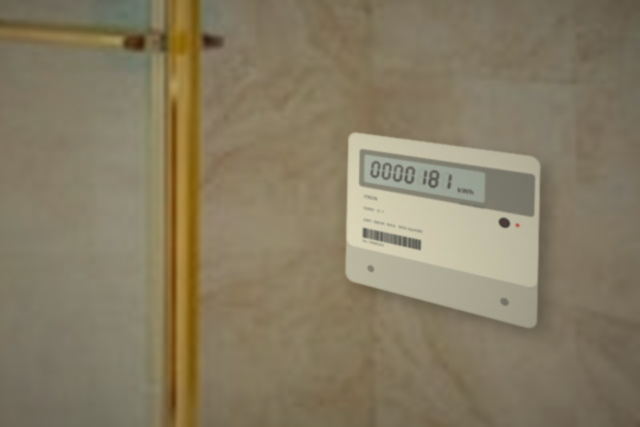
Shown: 181 kWh
